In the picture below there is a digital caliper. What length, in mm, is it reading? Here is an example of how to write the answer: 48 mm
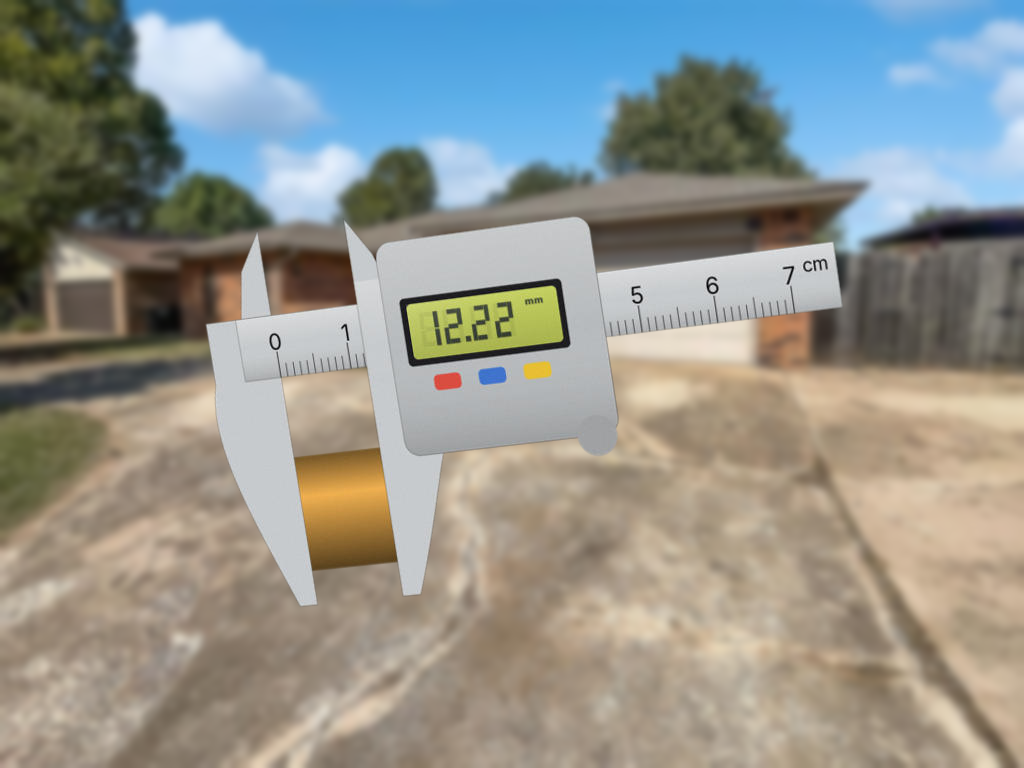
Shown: 12.22 mm
